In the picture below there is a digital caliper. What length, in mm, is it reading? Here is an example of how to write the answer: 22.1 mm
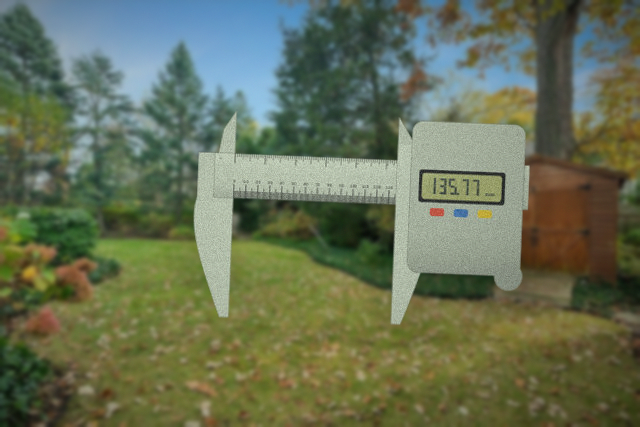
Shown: 135.77 mm
